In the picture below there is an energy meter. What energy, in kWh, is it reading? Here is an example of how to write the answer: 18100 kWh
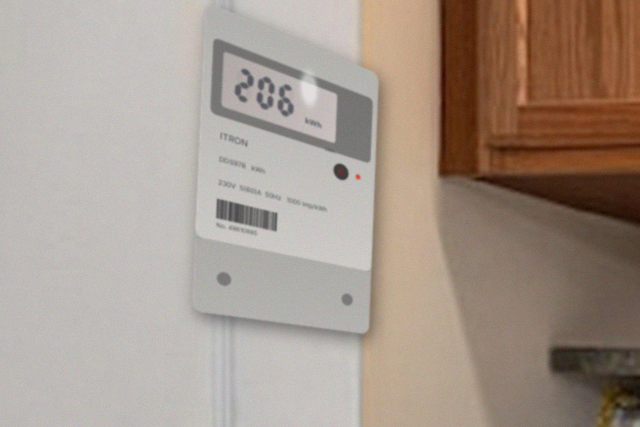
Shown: 206 kWh
